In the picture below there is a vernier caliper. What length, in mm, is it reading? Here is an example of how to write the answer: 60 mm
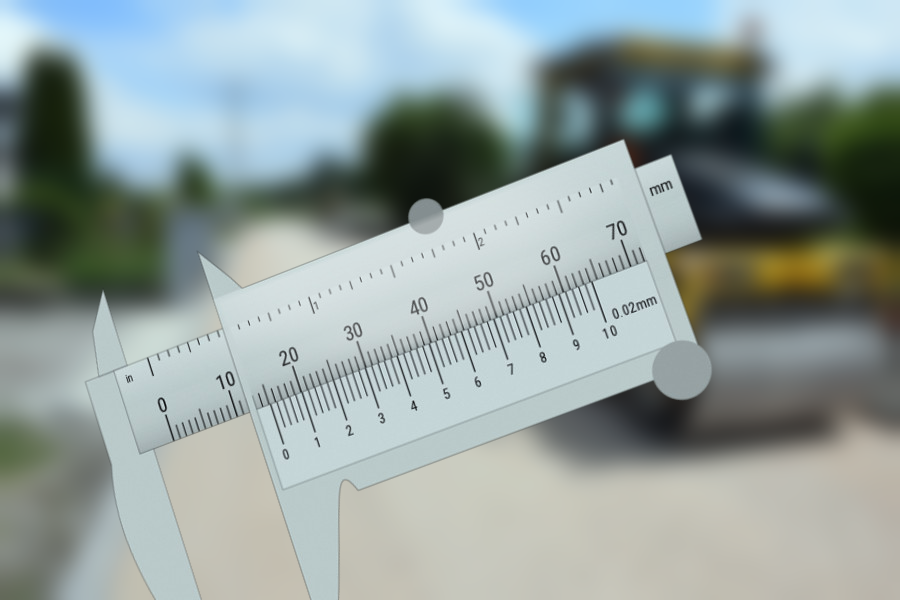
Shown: 15.2 mm
